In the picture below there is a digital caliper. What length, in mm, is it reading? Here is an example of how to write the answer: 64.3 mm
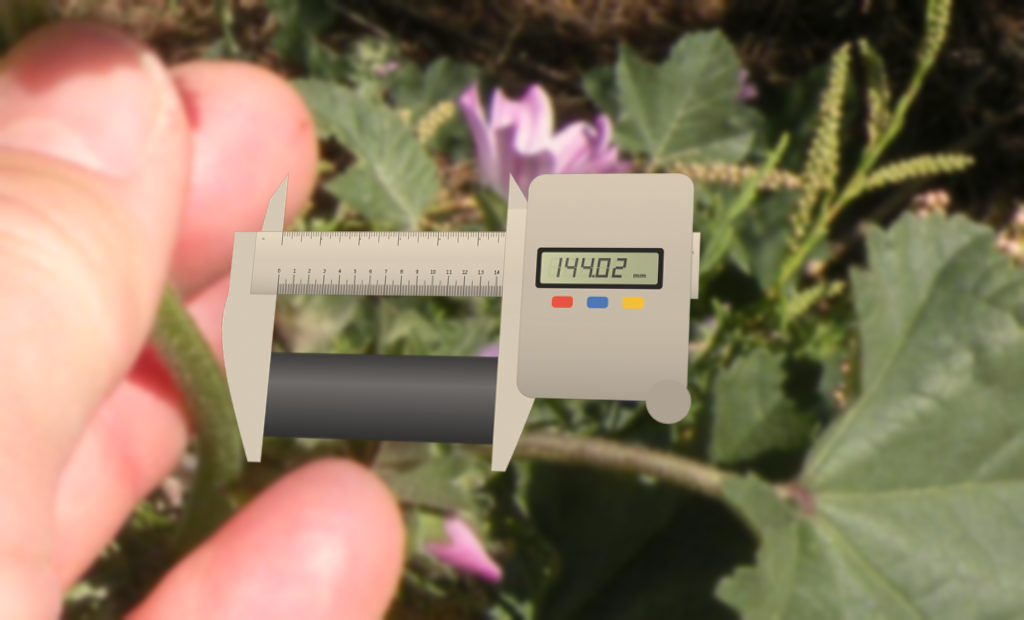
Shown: 144.02 mm
